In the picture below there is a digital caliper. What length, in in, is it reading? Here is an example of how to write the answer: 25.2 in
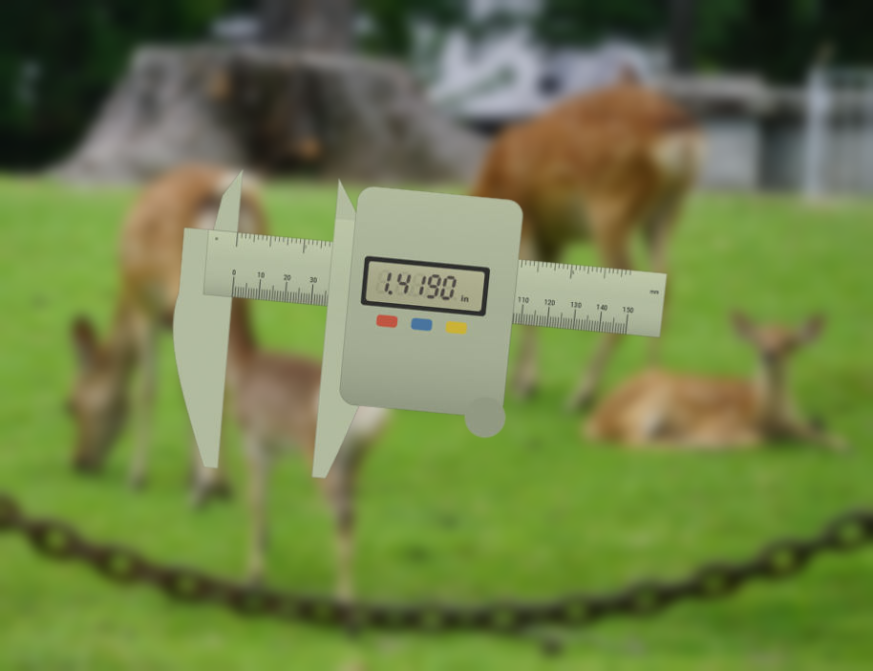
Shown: 1.4190 in
